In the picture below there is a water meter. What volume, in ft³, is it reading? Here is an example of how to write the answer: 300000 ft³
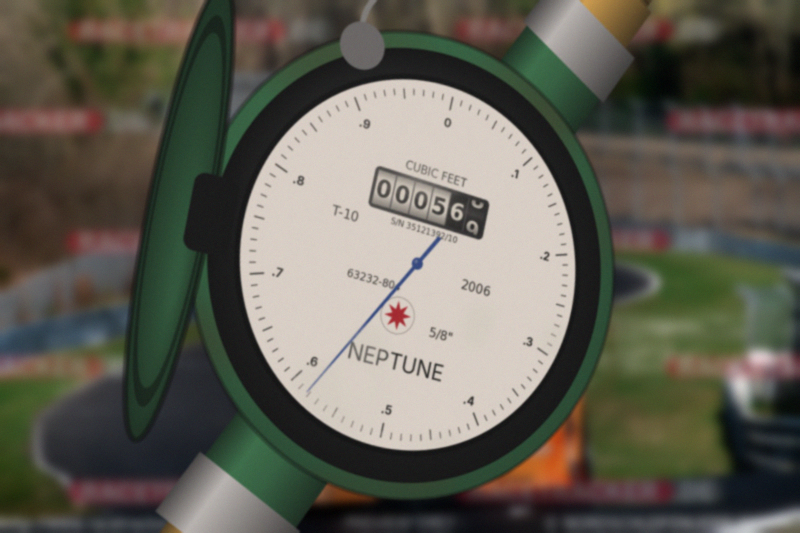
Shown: 568.58 ft³
